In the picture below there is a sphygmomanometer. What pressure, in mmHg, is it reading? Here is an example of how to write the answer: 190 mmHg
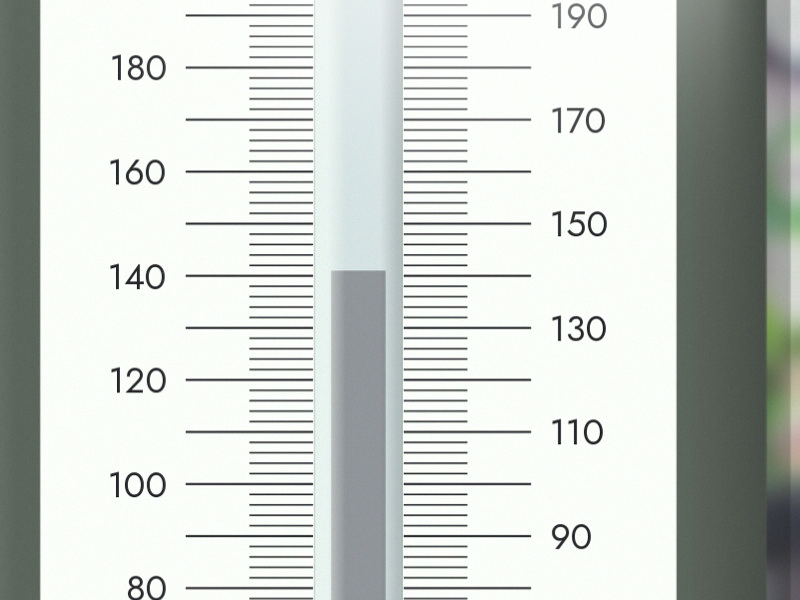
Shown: 141 mmHg
